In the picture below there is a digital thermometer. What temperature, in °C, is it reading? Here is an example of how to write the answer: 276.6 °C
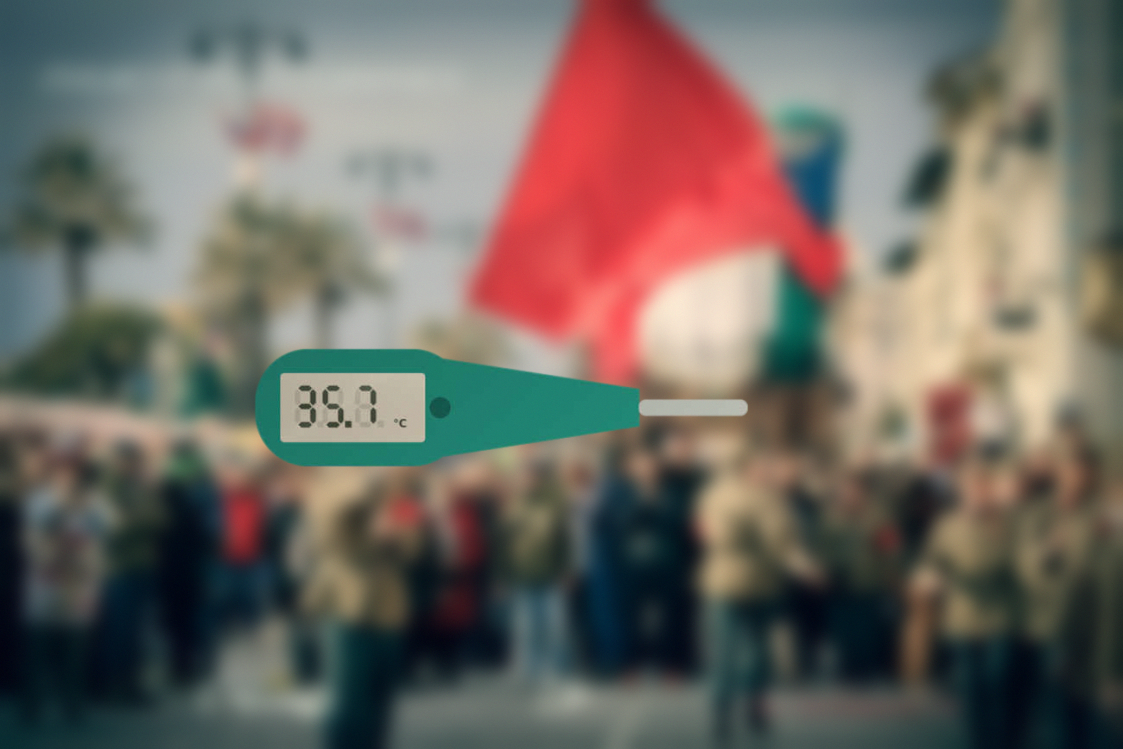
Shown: 35.7 °C
